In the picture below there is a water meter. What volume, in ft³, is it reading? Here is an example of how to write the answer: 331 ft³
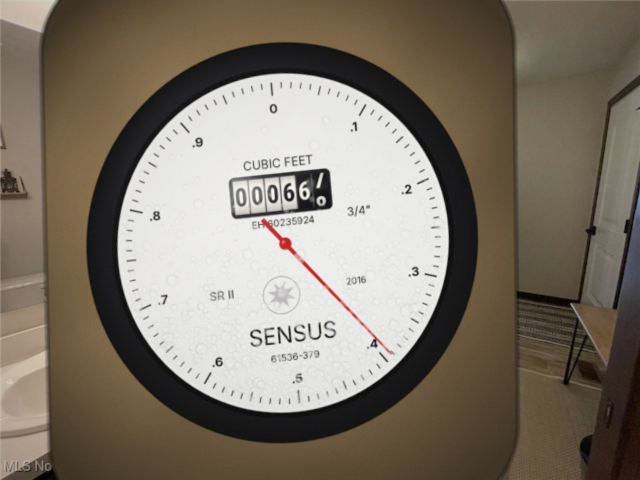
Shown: 667.39 ft³
